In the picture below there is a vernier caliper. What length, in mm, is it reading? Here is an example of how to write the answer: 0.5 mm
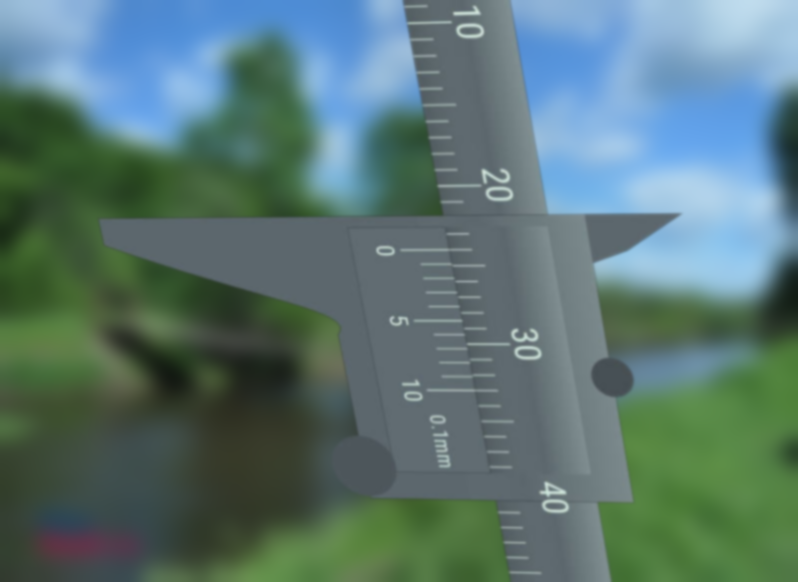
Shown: 24.0 mm
